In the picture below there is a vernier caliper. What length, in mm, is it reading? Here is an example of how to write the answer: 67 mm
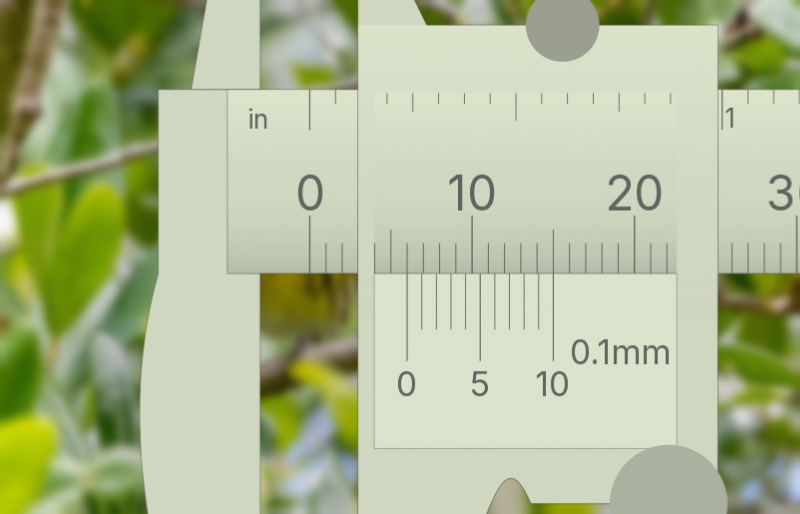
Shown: 6.0 mm
